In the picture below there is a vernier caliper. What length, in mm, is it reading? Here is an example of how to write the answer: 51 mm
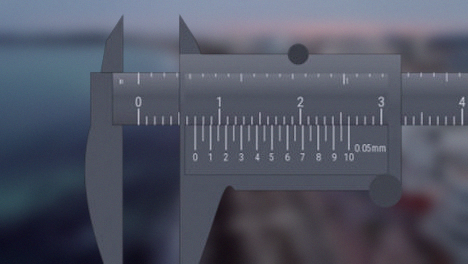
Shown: 7.0 mm
